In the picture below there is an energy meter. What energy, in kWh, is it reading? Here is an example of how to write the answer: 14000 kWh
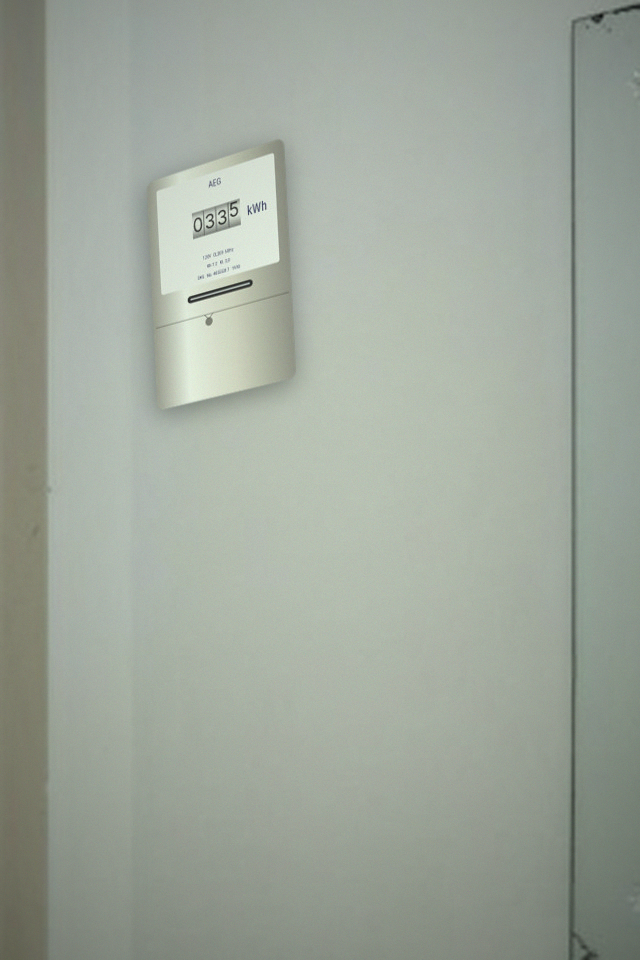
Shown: 335 kWh
